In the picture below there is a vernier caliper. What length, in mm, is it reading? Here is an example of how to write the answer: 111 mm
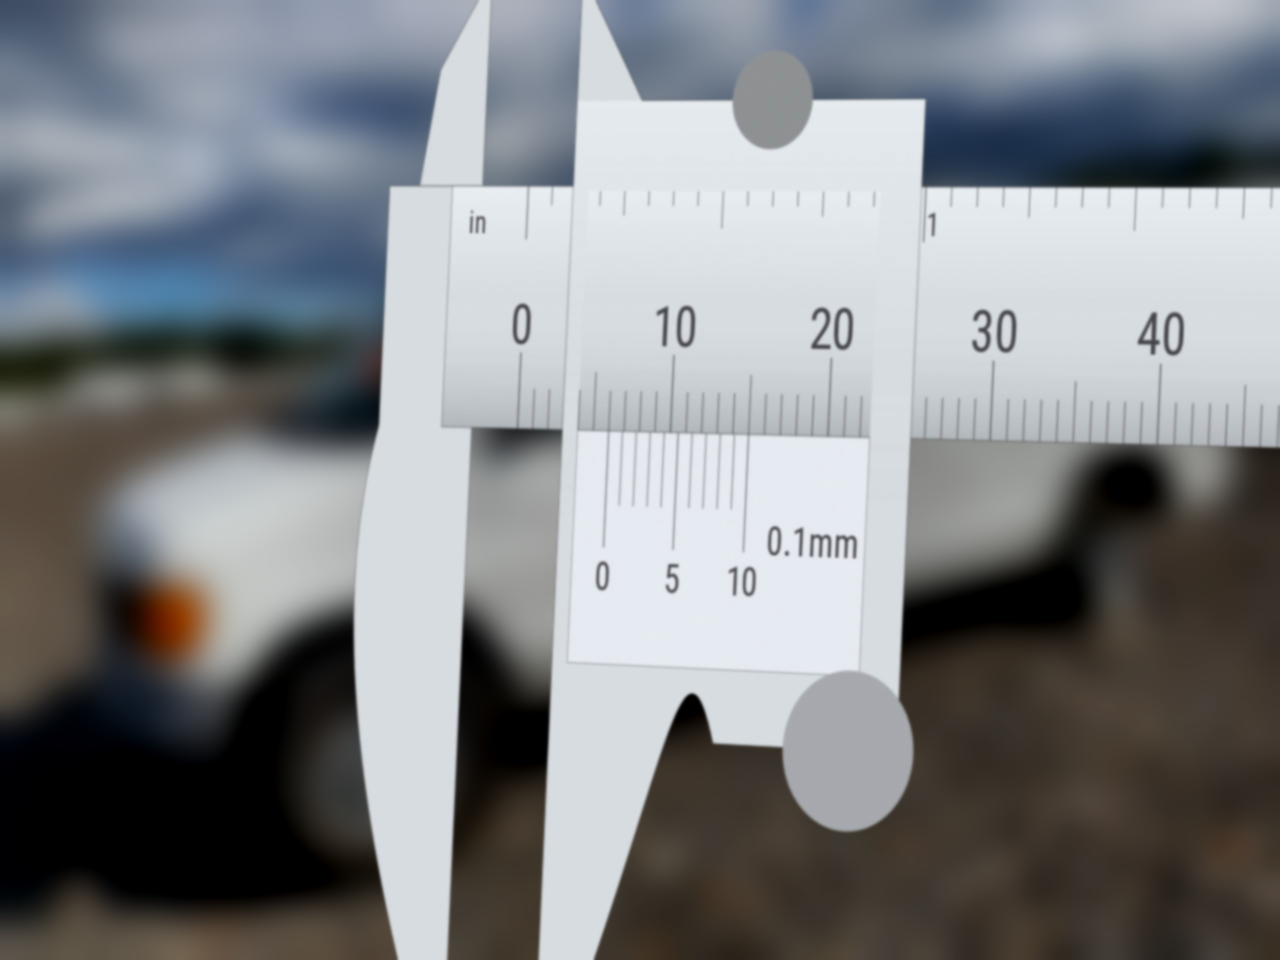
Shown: 6.0 mm
